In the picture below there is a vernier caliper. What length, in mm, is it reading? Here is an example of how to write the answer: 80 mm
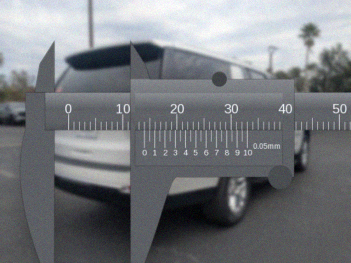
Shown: 14.0 mm
